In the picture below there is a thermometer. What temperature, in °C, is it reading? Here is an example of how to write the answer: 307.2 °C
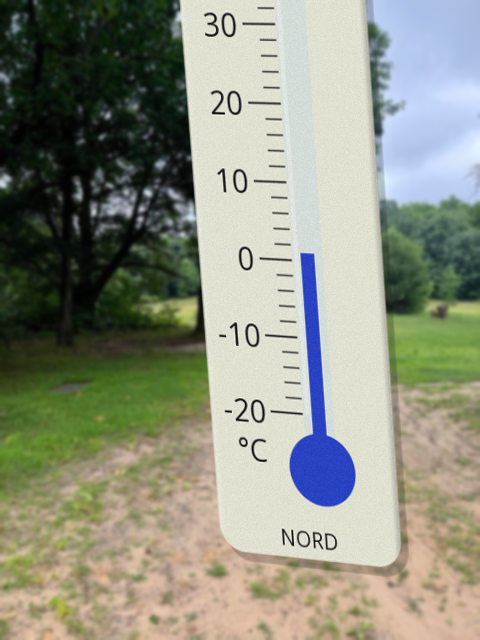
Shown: 1 °C
